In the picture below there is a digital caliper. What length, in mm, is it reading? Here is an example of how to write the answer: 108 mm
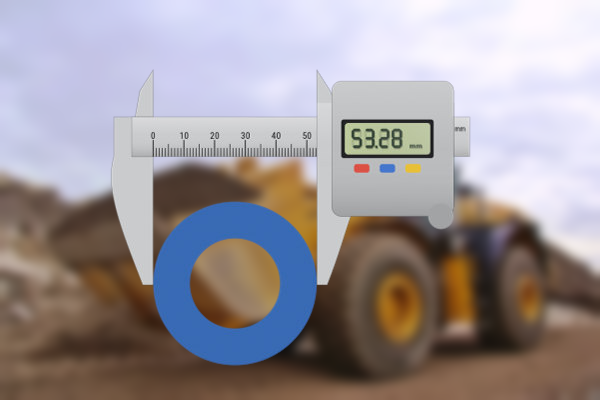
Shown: 53.28 mm
